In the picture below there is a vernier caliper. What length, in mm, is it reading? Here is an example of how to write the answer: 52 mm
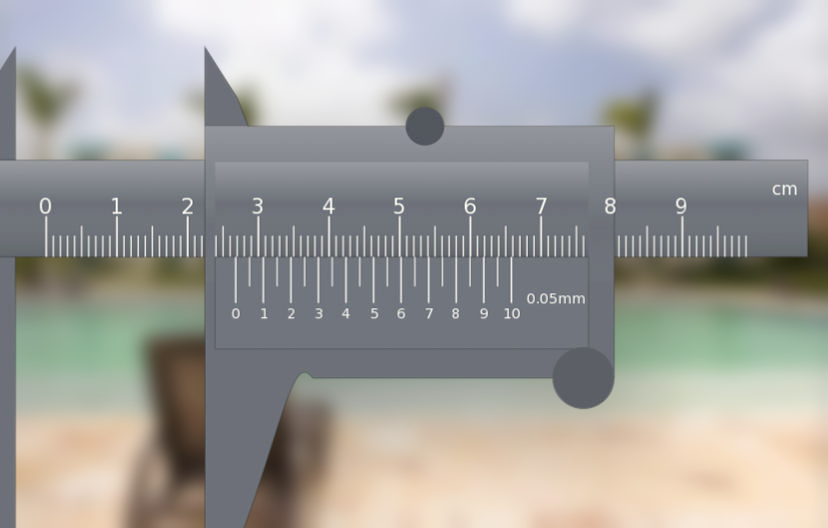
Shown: 26.8 mm
